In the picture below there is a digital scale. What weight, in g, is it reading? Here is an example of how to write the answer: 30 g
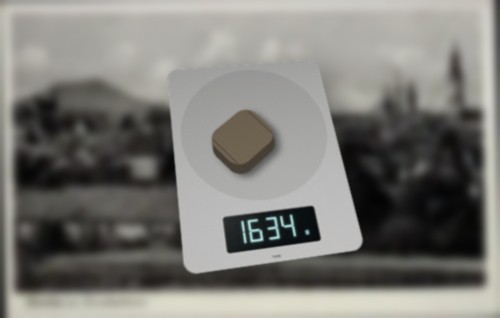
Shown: 1634 g
